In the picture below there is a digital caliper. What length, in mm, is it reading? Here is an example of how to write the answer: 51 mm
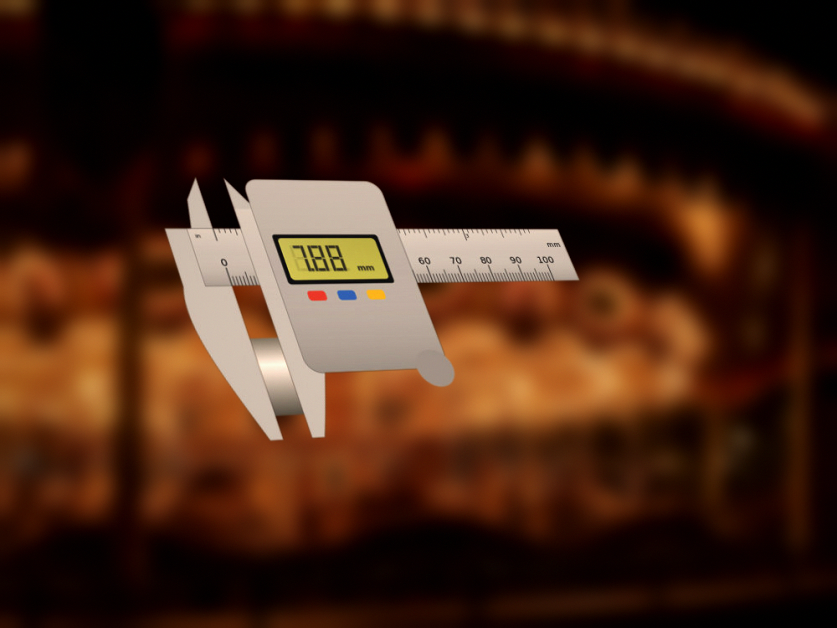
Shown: 7.88 mm
